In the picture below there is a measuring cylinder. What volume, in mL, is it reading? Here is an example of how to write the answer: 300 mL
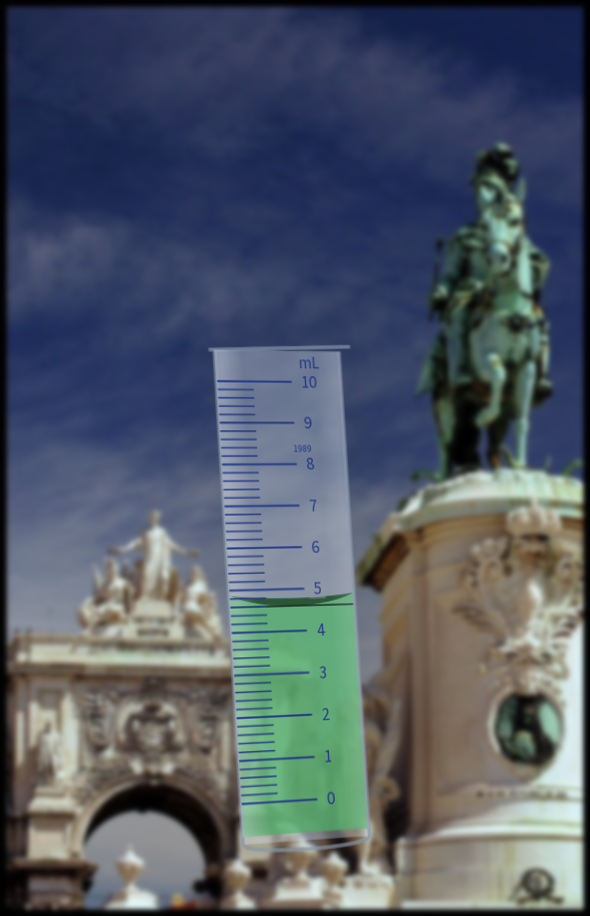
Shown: 4.6 mL
